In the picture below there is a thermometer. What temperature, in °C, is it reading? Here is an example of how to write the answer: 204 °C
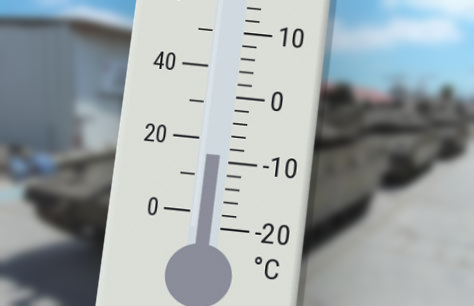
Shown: -9 °C
